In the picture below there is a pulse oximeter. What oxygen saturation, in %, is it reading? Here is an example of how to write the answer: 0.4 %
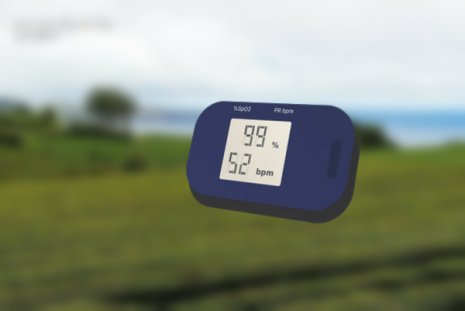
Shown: 99 %
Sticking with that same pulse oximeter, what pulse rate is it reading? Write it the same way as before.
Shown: 52 bpm
